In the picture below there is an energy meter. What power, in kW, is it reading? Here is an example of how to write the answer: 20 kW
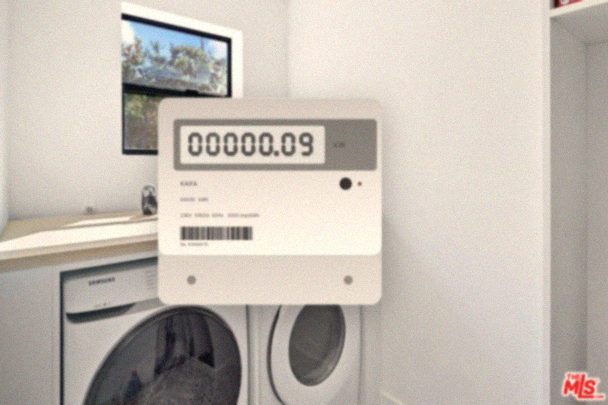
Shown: 0.09 kW
